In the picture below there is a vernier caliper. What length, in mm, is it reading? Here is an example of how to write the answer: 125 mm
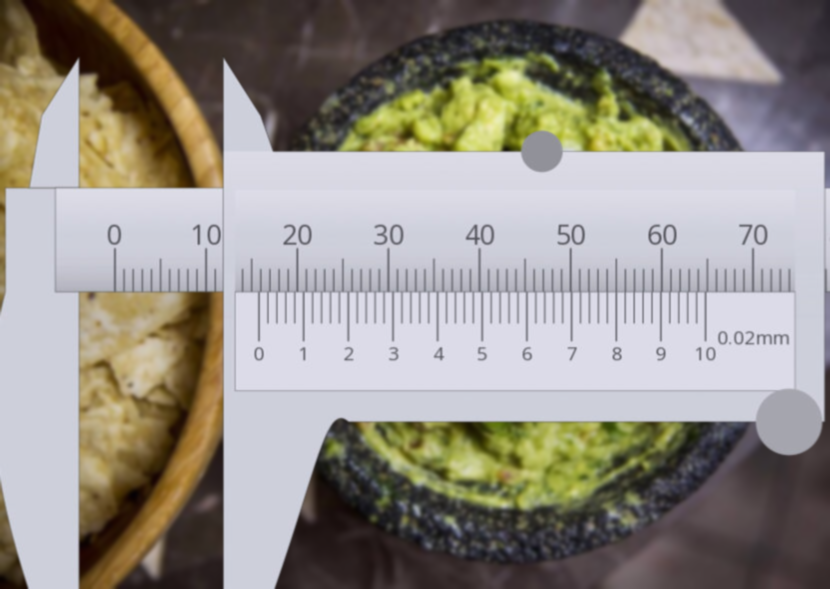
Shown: 15.8 mm
